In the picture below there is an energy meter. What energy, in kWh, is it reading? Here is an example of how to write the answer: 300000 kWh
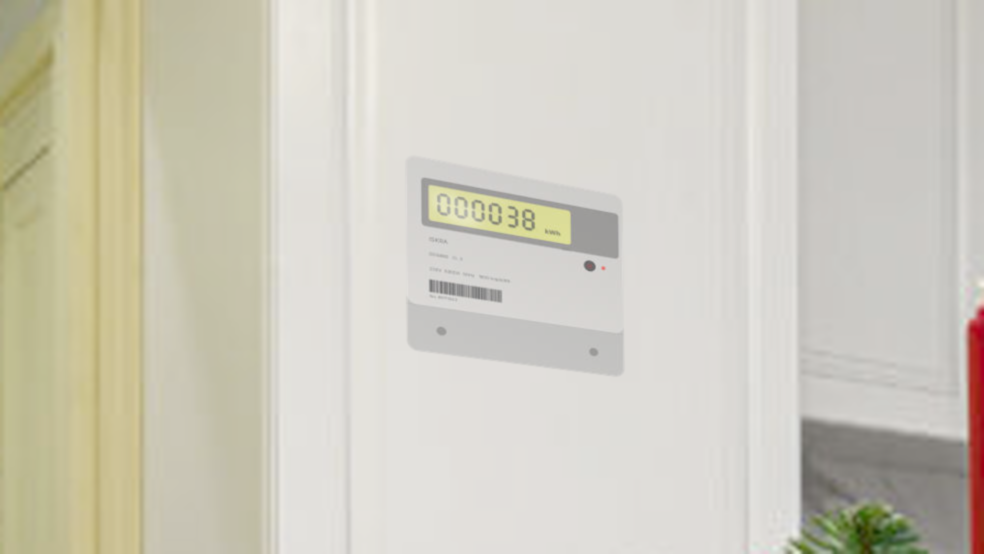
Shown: 38 kWh
